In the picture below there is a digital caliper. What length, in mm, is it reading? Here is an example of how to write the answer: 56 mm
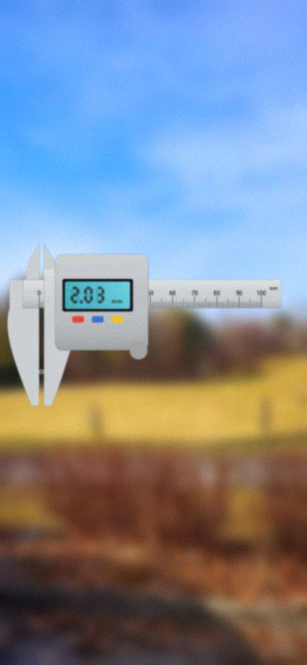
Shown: 2.03 mm
